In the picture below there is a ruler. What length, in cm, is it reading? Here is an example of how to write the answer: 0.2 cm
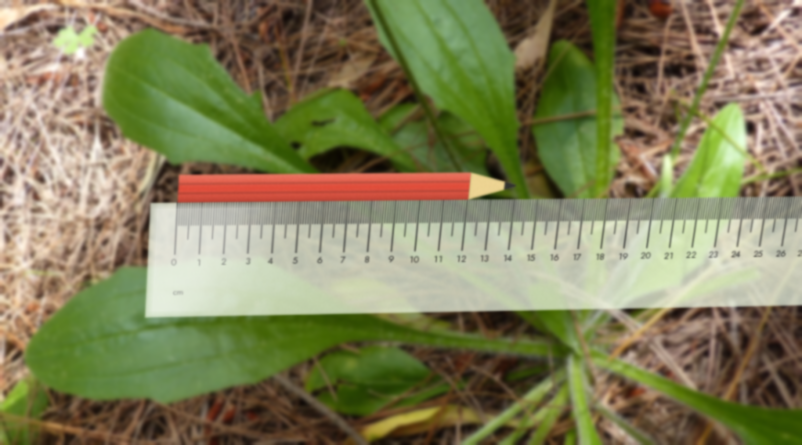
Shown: 14 cm
